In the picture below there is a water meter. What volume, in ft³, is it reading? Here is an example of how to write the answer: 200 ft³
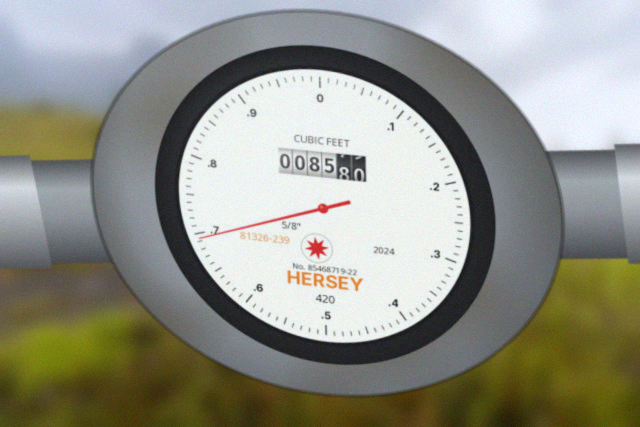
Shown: 8579.69 ft³
